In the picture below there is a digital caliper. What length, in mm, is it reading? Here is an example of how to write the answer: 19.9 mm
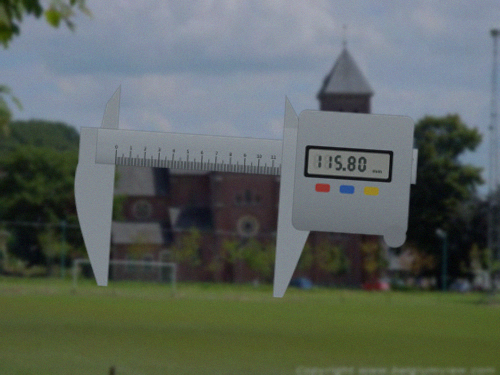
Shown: 115.80 mm
